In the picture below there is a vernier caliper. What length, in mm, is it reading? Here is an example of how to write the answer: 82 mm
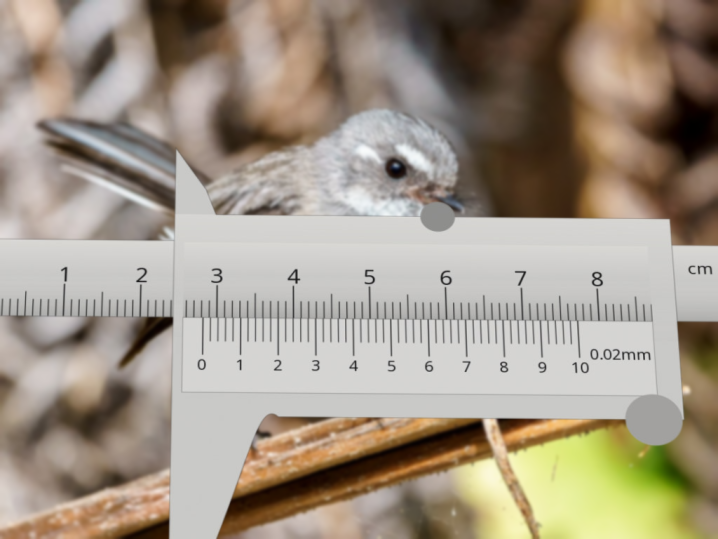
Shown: 28.2 mm
